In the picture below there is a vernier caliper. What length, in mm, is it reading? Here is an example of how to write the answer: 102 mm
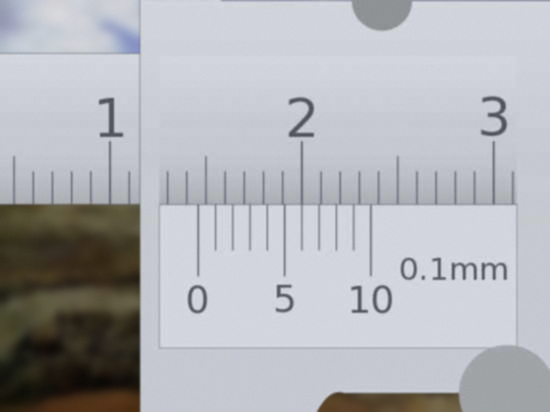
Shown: 14.6 mm
